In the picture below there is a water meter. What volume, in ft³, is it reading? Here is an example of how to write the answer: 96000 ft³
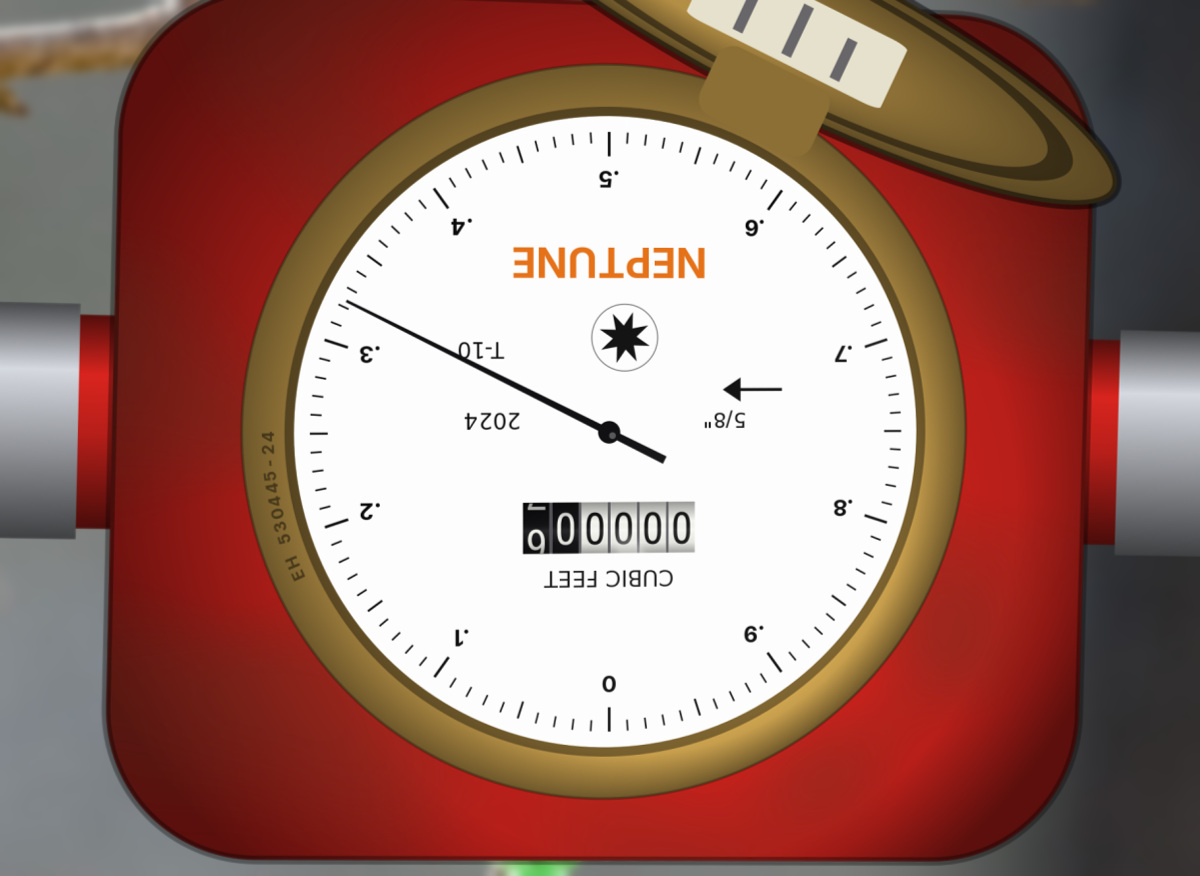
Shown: 6.32 ft³
